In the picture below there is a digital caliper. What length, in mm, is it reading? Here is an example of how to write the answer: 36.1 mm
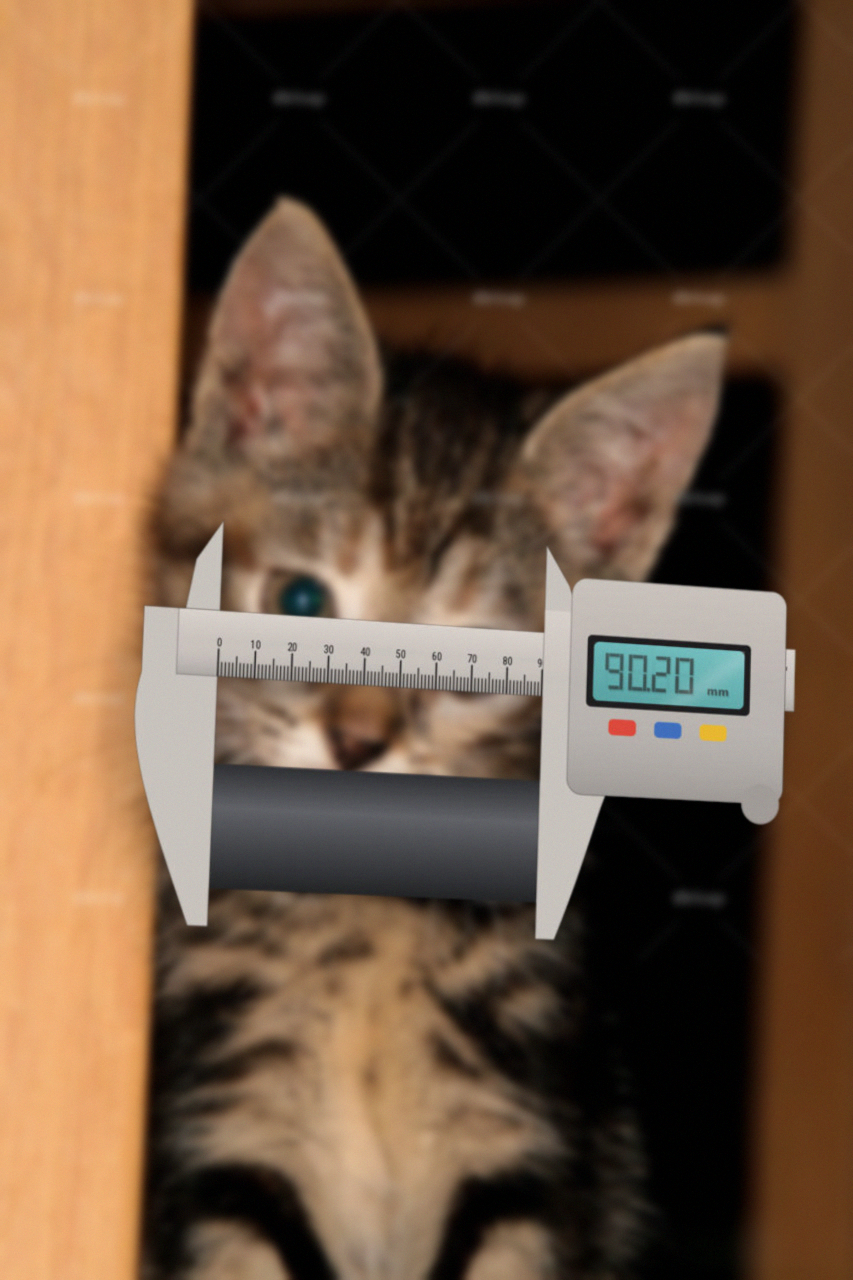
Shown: 90.20 mm
